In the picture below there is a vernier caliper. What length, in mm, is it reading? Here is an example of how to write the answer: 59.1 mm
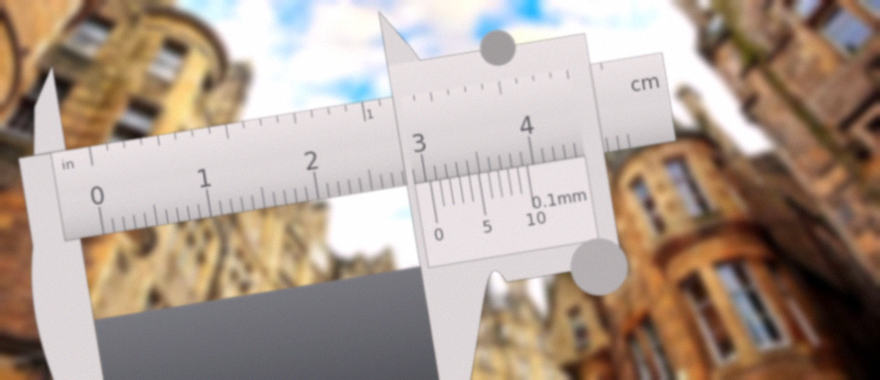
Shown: 30.4 mm
